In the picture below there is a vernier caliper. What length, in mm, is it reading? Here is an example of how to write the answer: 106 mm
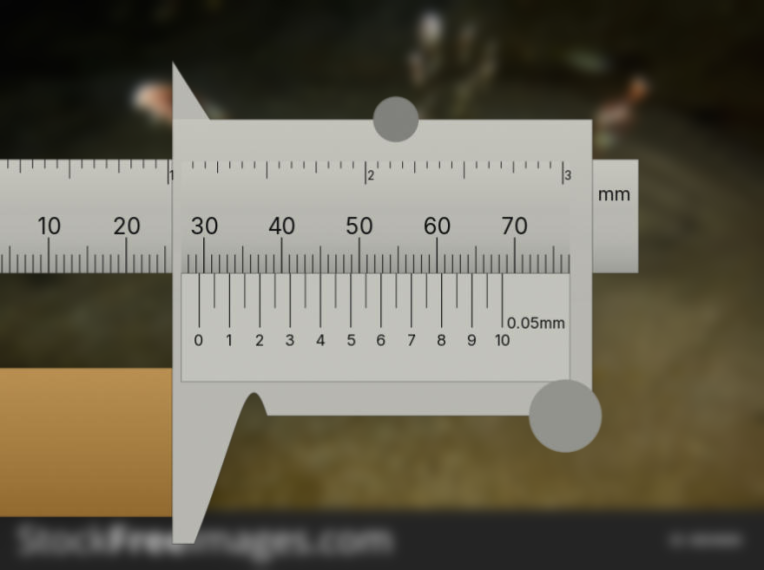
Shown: 29.4 mm
